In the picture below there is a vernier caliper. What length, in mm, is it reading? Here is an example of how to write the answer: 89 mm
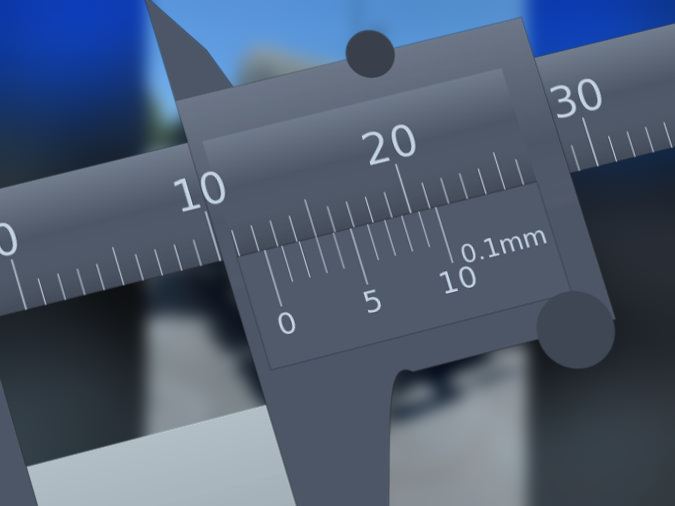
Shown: 12.3 mm
